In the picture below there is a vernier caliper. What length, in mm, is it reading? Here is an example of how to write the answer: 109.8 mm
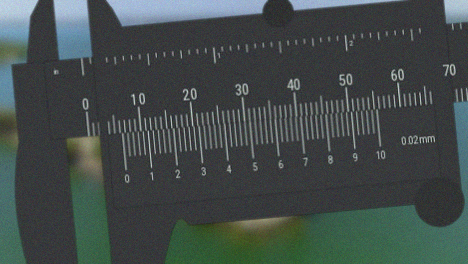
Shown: 6.5 mm
